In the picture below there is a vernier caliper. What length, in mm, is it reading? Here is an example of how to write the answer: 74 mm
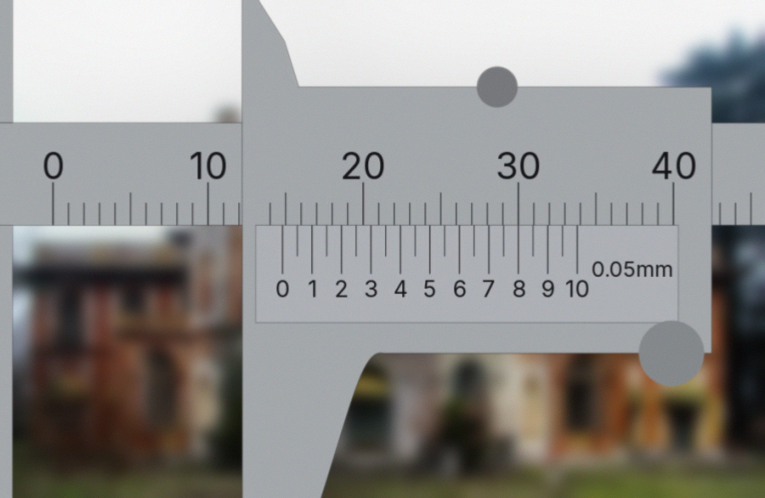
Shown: 14.8 mm
